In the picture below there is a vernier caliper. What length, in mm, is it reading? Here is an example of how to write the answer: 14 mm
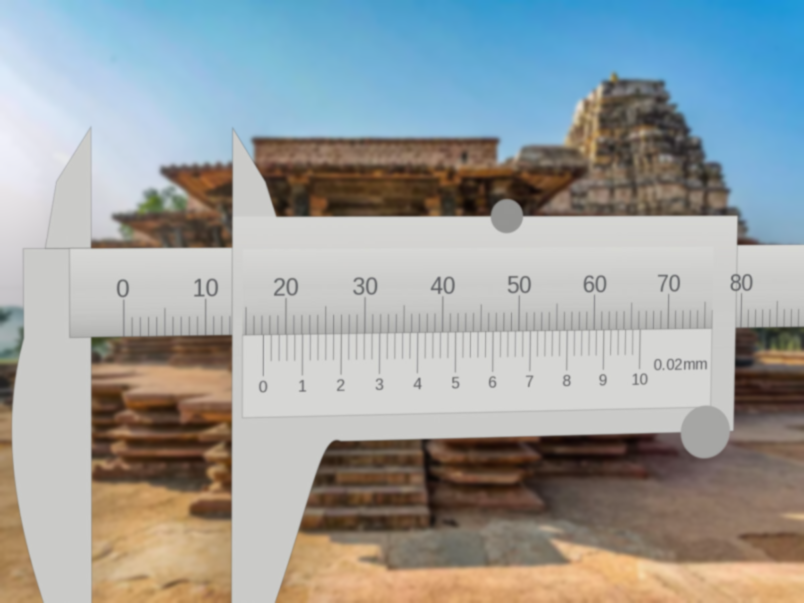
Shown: 17.2 mm
